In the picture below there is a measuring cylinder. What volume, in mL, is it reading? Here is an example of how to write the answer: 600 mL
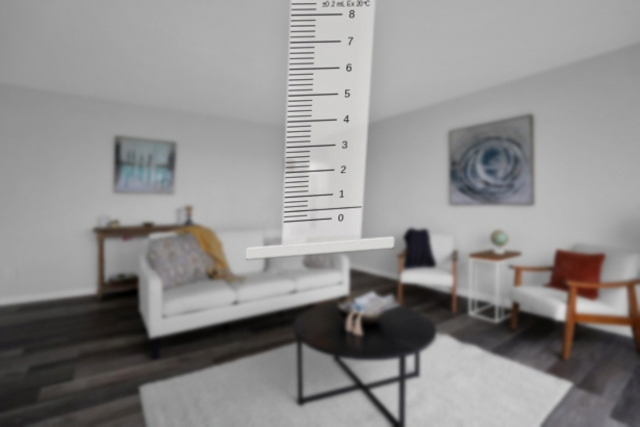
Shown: 0.4 mL
